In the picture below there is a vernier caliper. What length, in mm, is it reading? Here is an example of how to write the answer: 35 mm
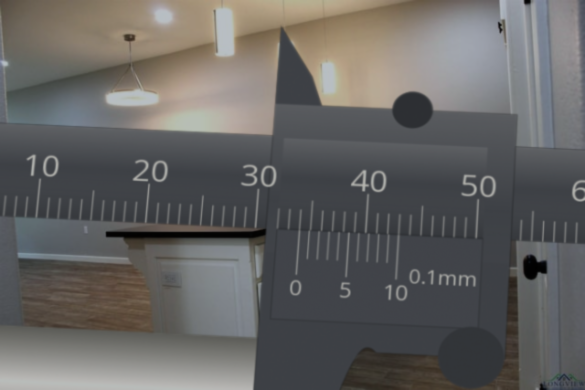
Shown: 34.0 mm
